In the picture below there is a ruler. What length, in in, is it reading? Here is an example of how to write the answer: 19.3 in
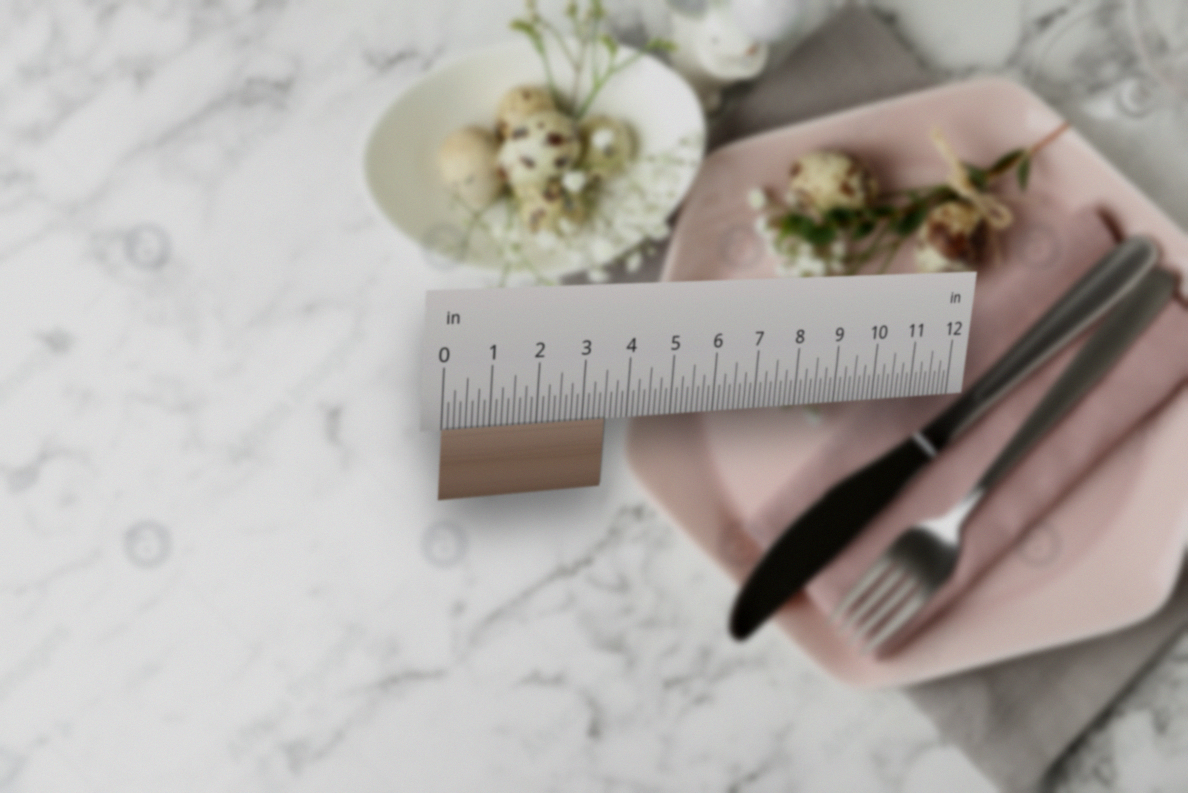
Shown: 3.5 in
